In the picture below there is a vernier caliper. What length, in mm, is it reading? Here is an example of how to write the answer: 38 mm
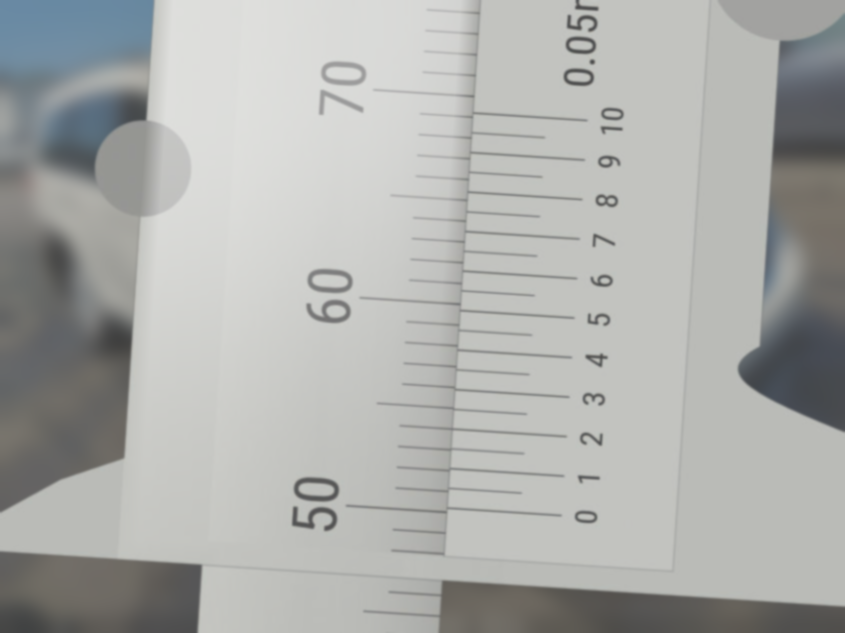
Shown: 50.2 mm
